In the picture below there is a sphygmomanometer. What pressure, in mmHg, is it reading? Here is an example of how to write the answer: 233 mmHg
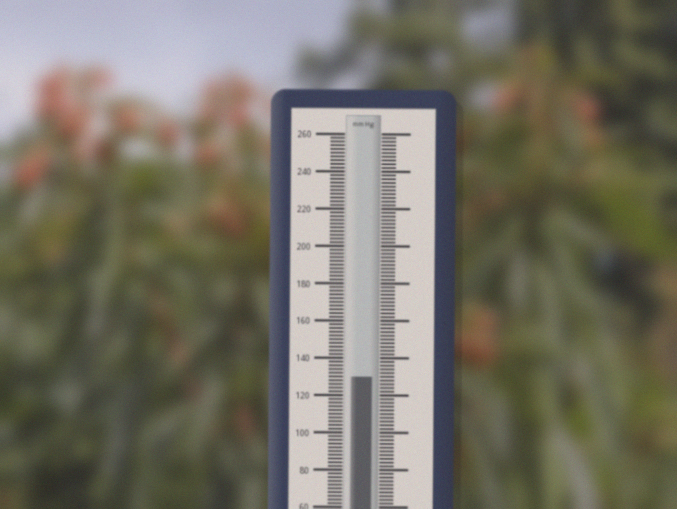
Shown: 130 mmHg
